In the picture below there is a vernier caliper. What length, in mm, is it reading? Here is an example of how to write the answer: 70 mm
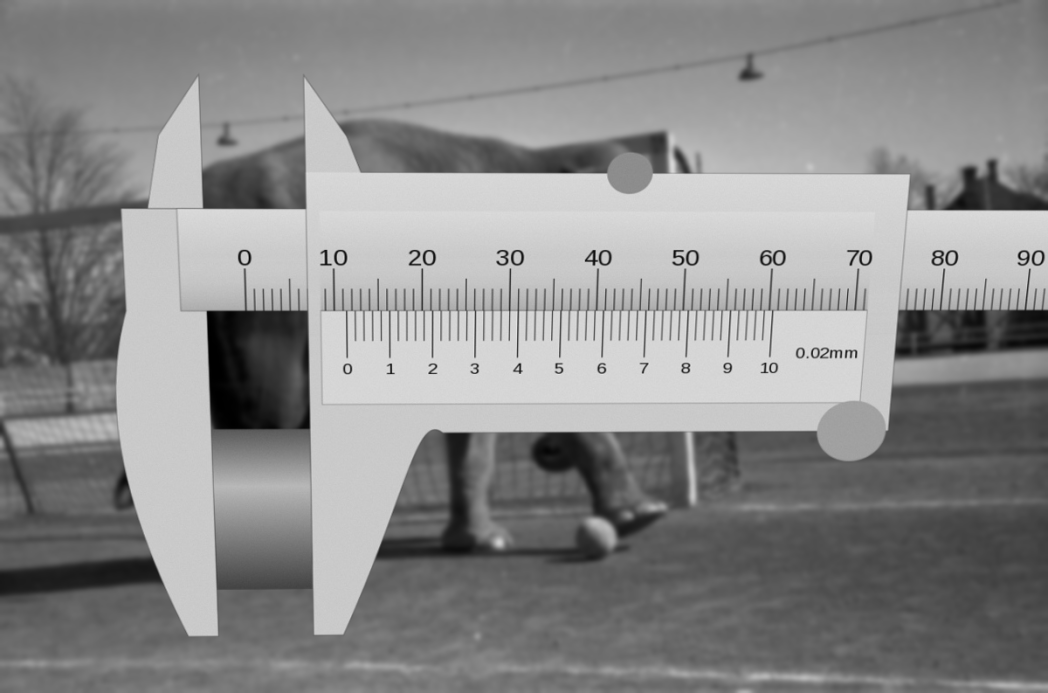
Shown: 11.4 mm
